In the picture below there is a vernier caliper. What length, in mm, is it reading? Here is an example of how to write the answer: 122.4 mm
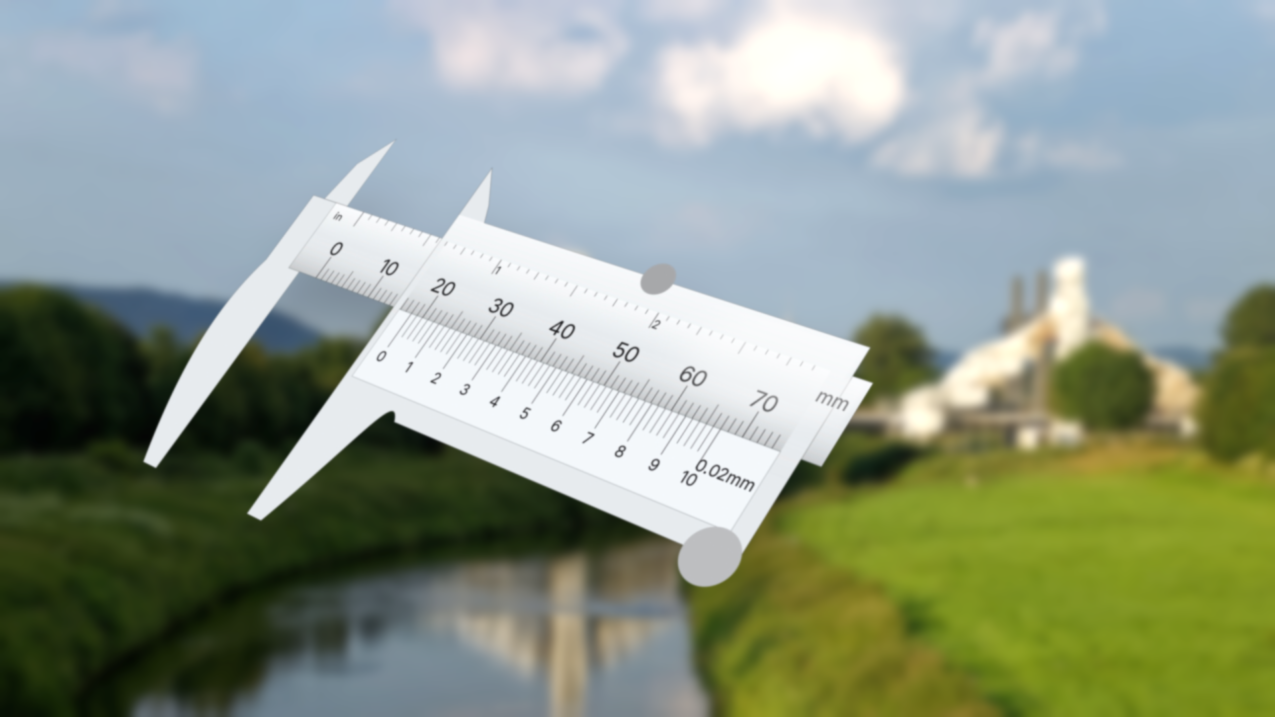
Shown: 18.0 mm
